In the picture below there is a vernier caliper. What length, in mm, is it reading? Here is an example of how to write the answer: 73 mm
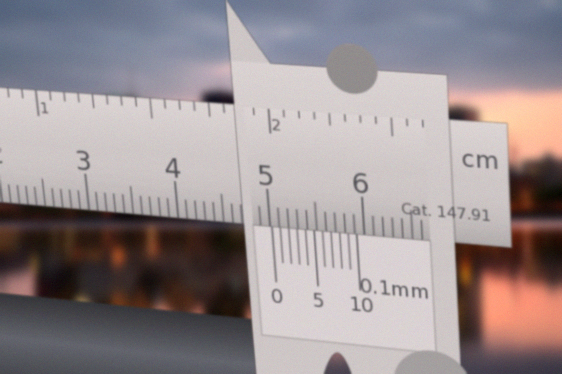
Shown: 50.2 mm
